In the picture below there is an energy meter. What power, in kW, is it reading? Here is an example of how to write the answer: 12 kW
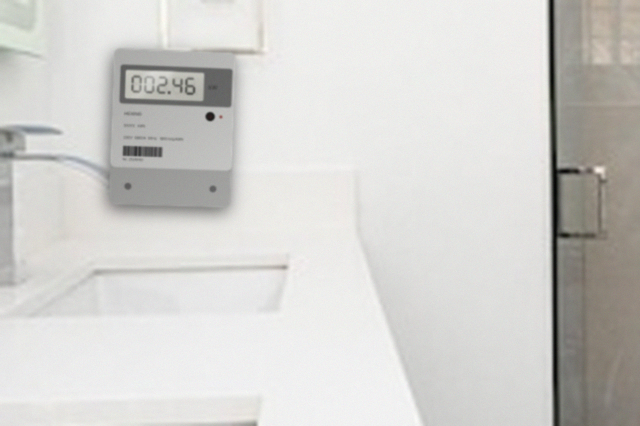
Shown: 2.46 kW
